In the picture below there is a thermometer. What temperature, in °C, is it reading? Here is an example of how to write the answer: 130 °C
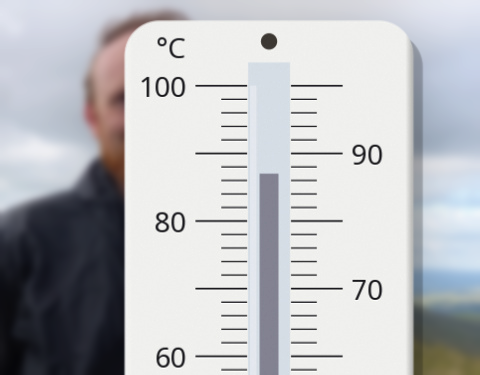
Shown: 87 °C
